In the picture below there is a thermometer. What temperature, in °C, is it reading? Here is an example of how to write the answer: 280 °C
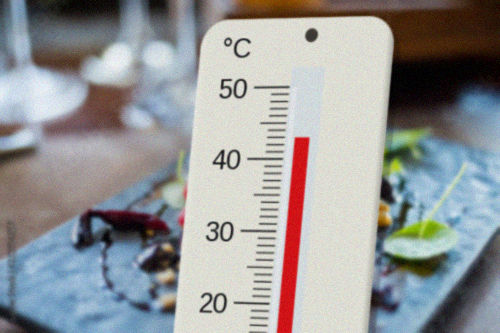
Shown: 43 °C
